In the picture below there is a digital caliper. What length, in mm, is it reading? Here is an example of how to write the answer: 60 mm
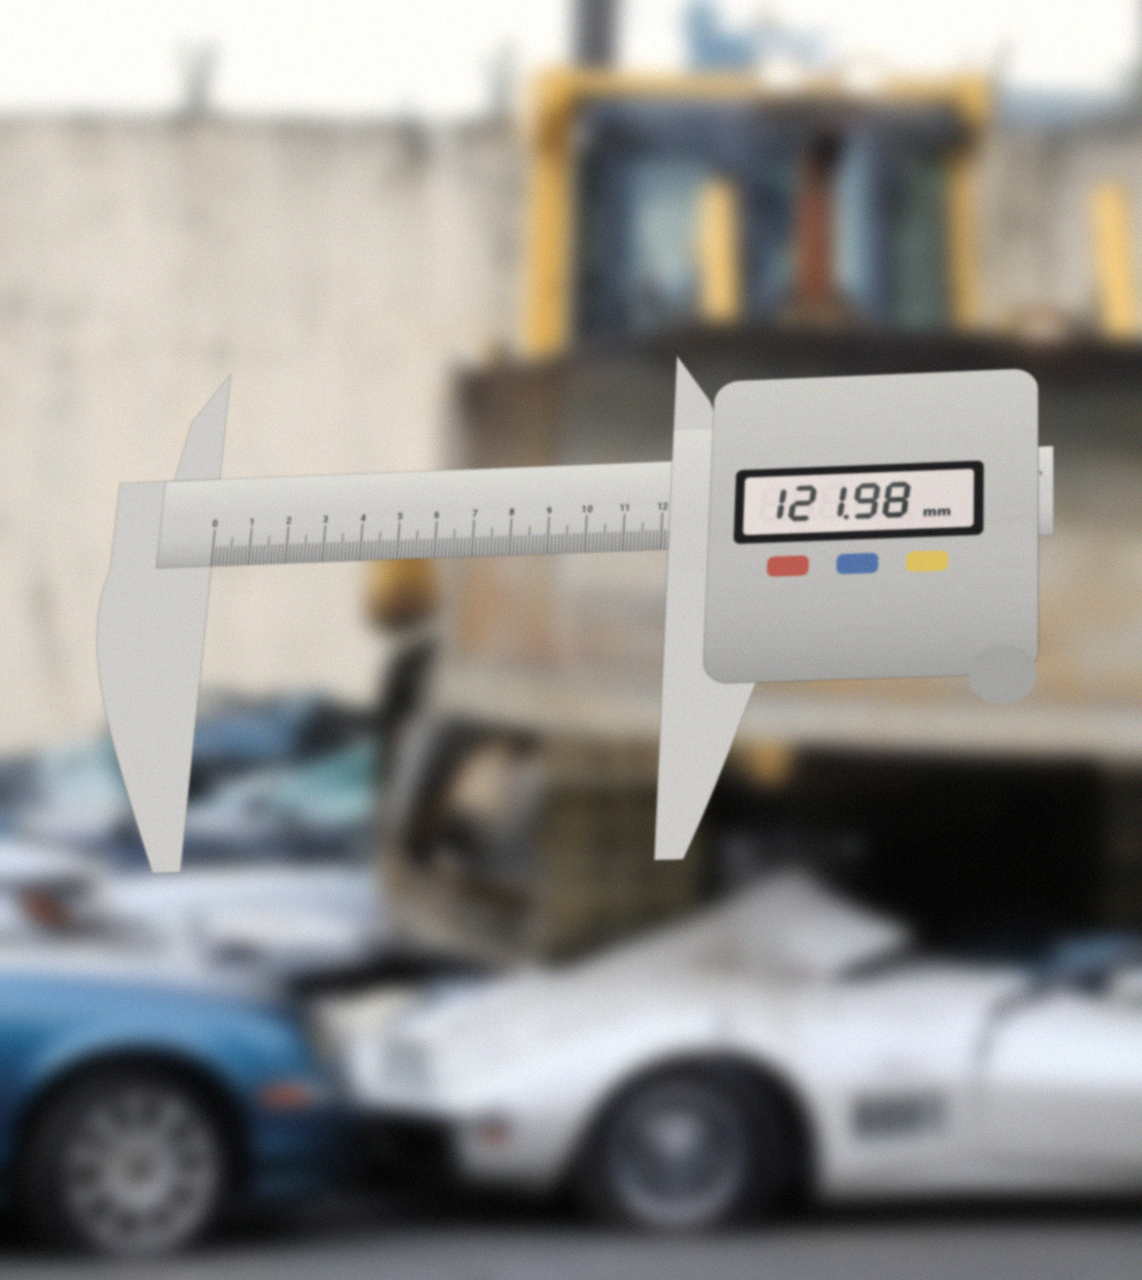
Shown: 121.98 mm
